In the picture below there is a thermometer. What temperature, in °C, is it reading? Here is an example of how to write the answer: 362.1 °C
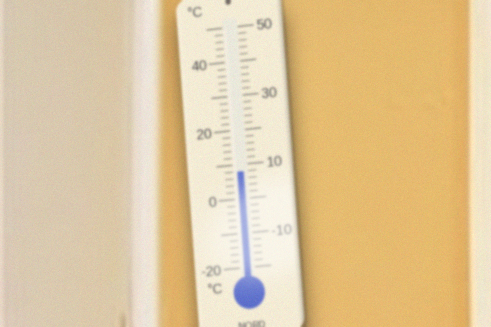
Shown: 8 °C
